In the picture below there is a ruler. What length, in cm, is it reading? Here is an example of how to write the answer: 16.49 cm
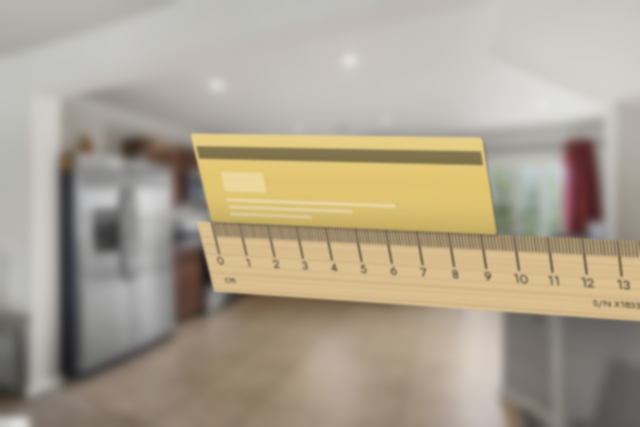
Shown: 9.5 cm
